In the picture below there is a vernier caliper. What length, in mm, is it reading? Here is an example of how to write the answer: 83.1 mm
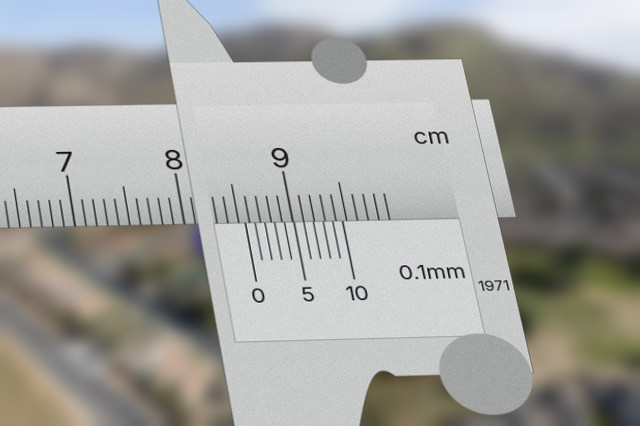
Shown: 85.6 mm
